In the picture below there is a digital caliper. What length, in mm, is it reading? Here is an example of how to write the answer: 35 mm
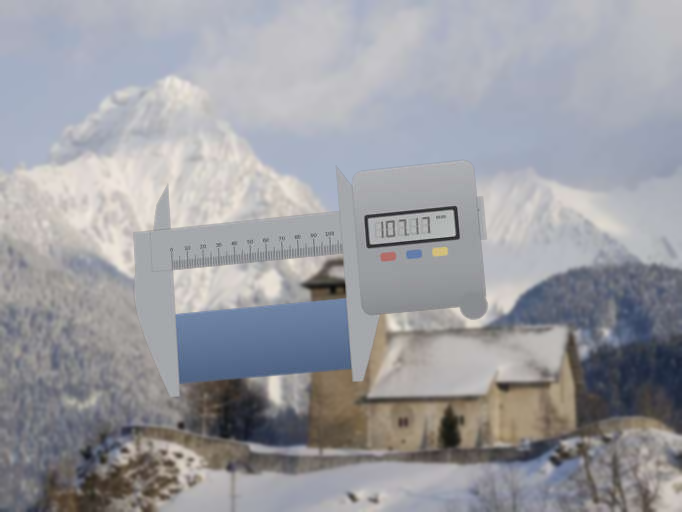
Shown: 107.17 mm
